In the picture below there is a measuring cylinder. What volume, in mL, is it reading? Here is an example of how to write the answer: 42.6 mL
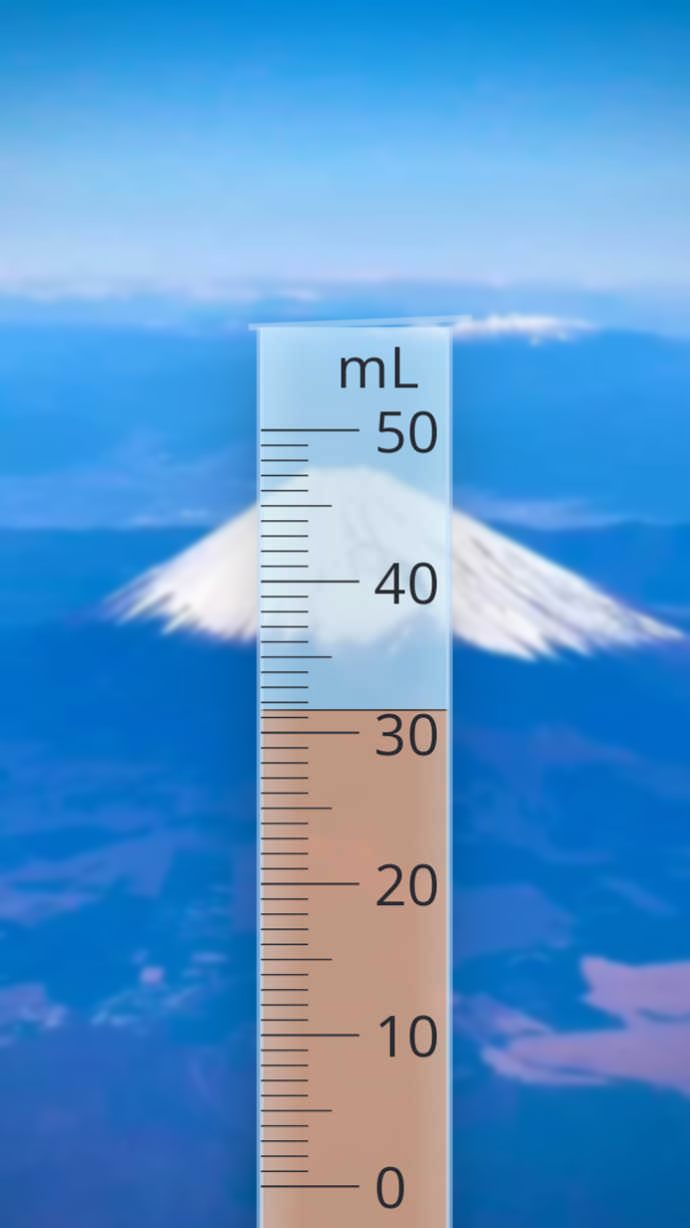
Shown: 31.5 mL
